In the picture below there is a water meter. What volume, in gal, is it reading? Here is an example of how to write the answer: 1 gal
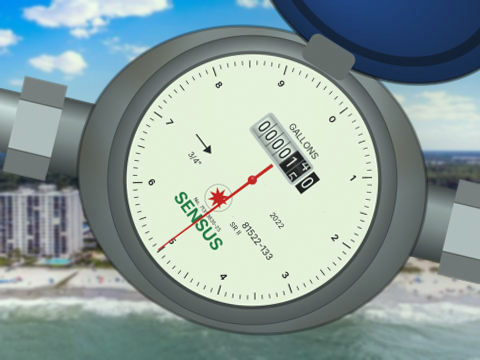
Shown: 145.0 gal
